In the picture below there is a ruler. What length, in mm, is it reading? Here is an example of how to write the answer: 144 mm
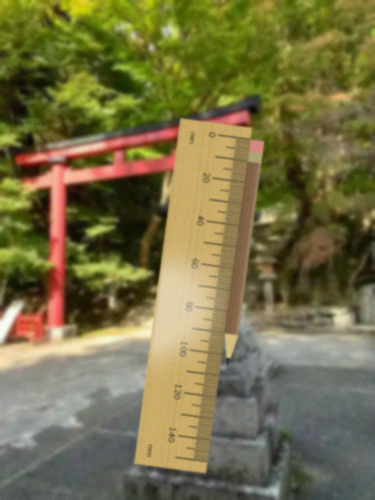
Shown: 105 mm
